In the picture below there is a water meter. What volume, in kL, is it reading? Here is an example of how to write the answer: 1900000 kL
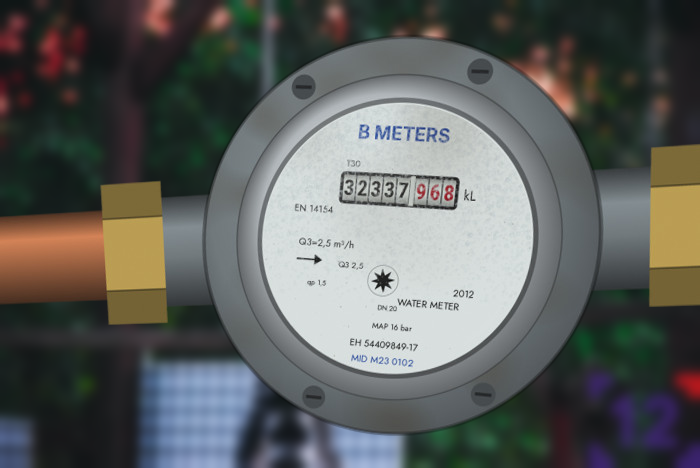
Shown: 32337.968 kL
